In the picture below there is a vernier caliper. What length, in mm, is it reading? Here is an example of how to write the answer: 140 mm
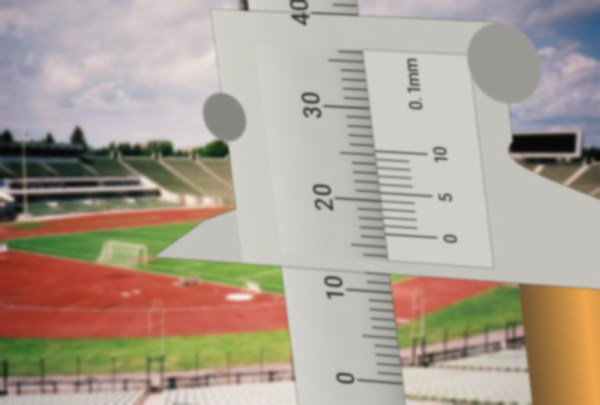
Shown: 16.4 mm
